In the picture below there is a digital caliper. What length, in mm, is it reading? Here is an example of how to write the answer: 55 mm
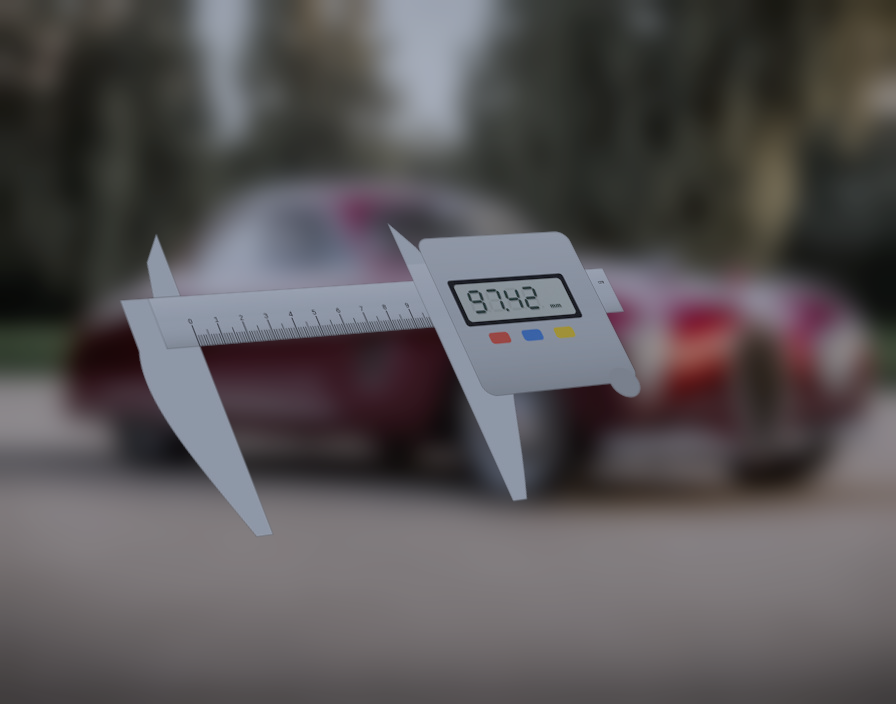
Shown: 97.42 mm
